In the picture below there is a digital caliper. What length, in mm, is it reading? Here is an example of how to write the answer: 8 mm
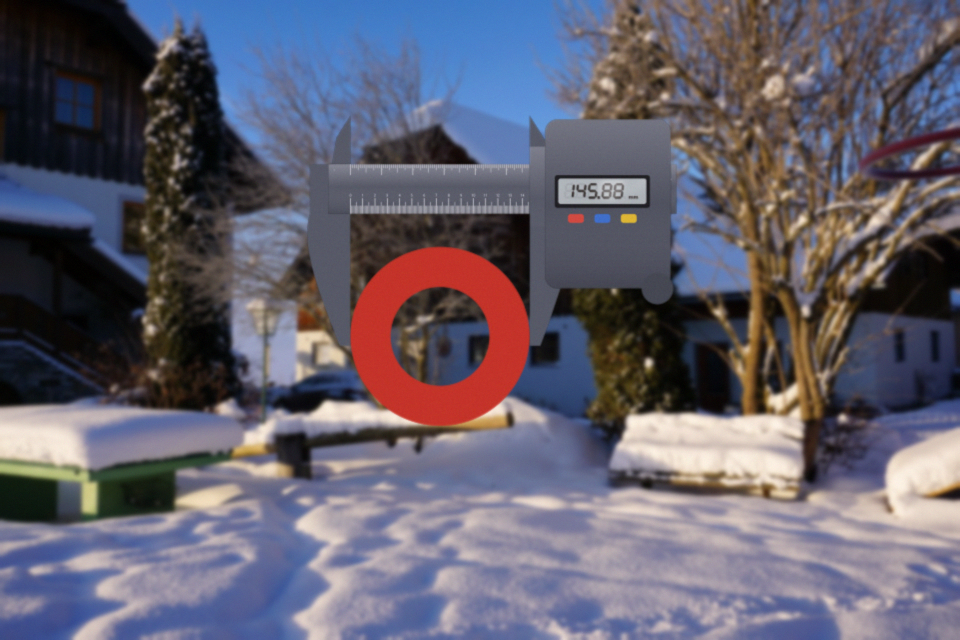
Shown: 145.88 mm
